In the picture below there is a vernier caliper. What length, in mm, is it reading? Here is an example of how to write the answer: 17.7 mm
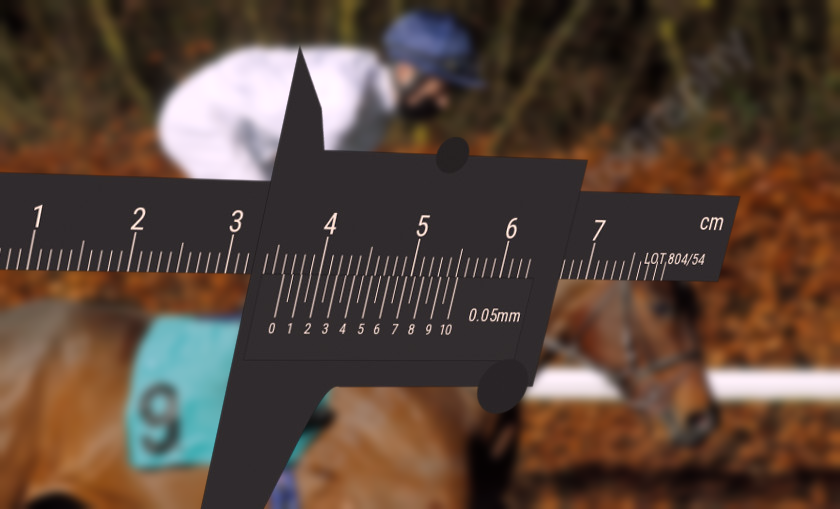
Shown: 36.2 mm
